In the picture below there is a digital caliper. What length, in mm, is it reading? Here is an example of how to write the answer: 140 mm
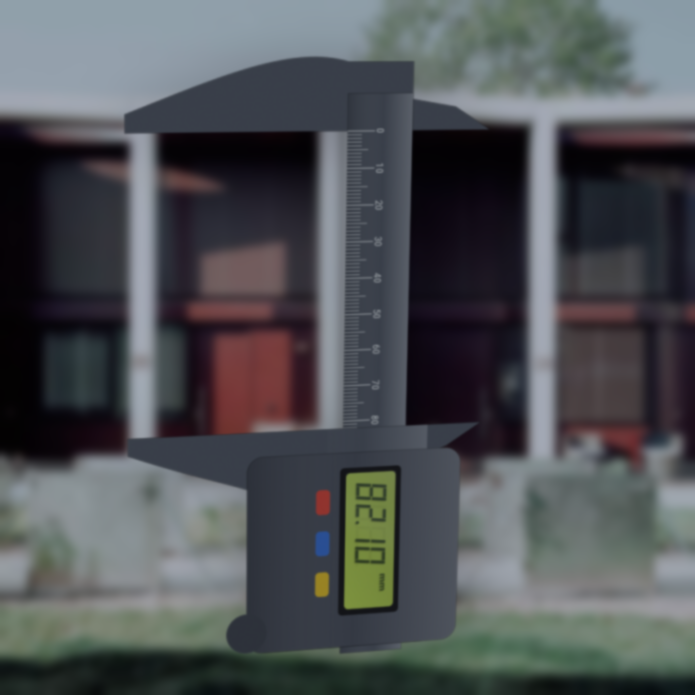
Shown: 82.10 mm
